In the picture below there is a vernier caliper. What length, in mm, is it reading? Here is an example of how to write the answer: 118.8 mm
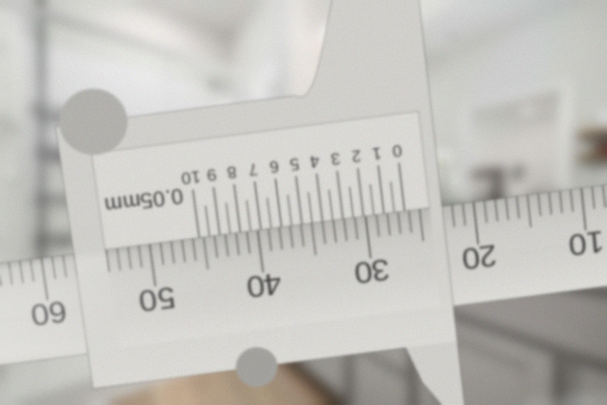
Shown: 26.4 mm
